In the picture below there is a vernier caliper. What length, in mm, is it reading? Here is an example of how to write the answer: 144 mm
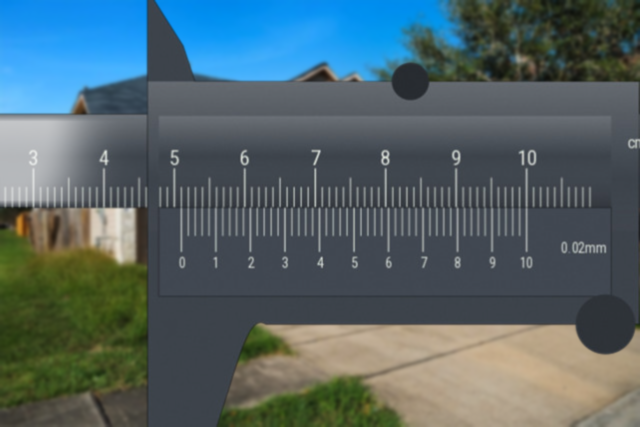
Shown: 51.0 mm
